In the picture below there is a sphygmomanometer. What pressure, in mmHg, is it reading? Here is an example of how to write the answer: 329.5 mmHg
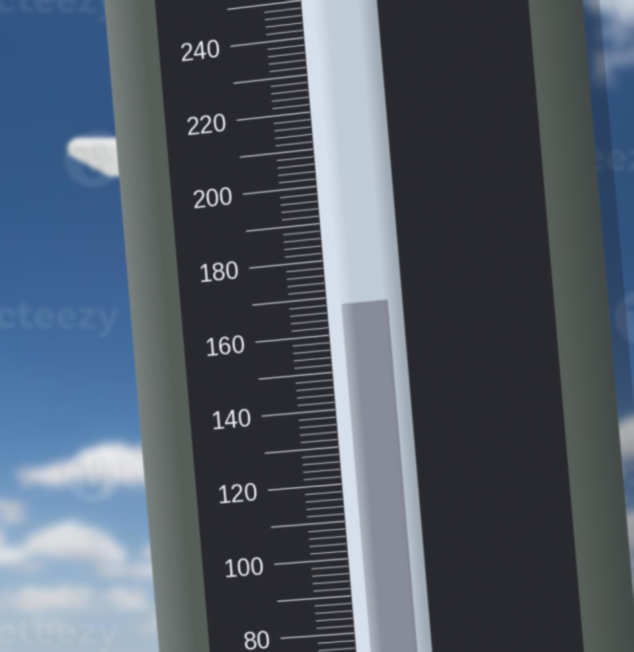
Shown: 168 mmHg
